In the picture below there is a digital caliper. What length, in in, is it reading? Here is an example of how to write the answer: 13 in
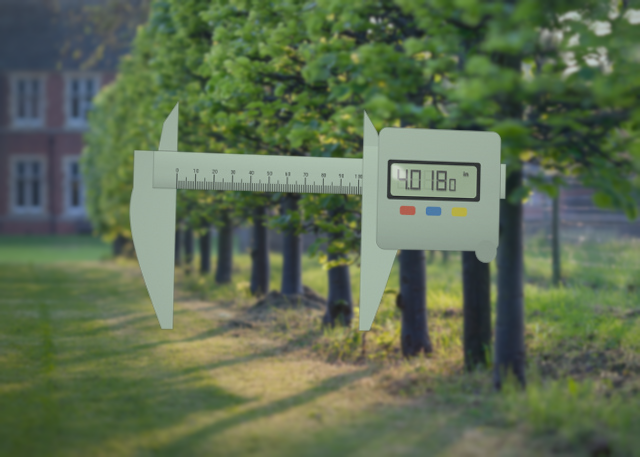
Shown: 4.0180 in
